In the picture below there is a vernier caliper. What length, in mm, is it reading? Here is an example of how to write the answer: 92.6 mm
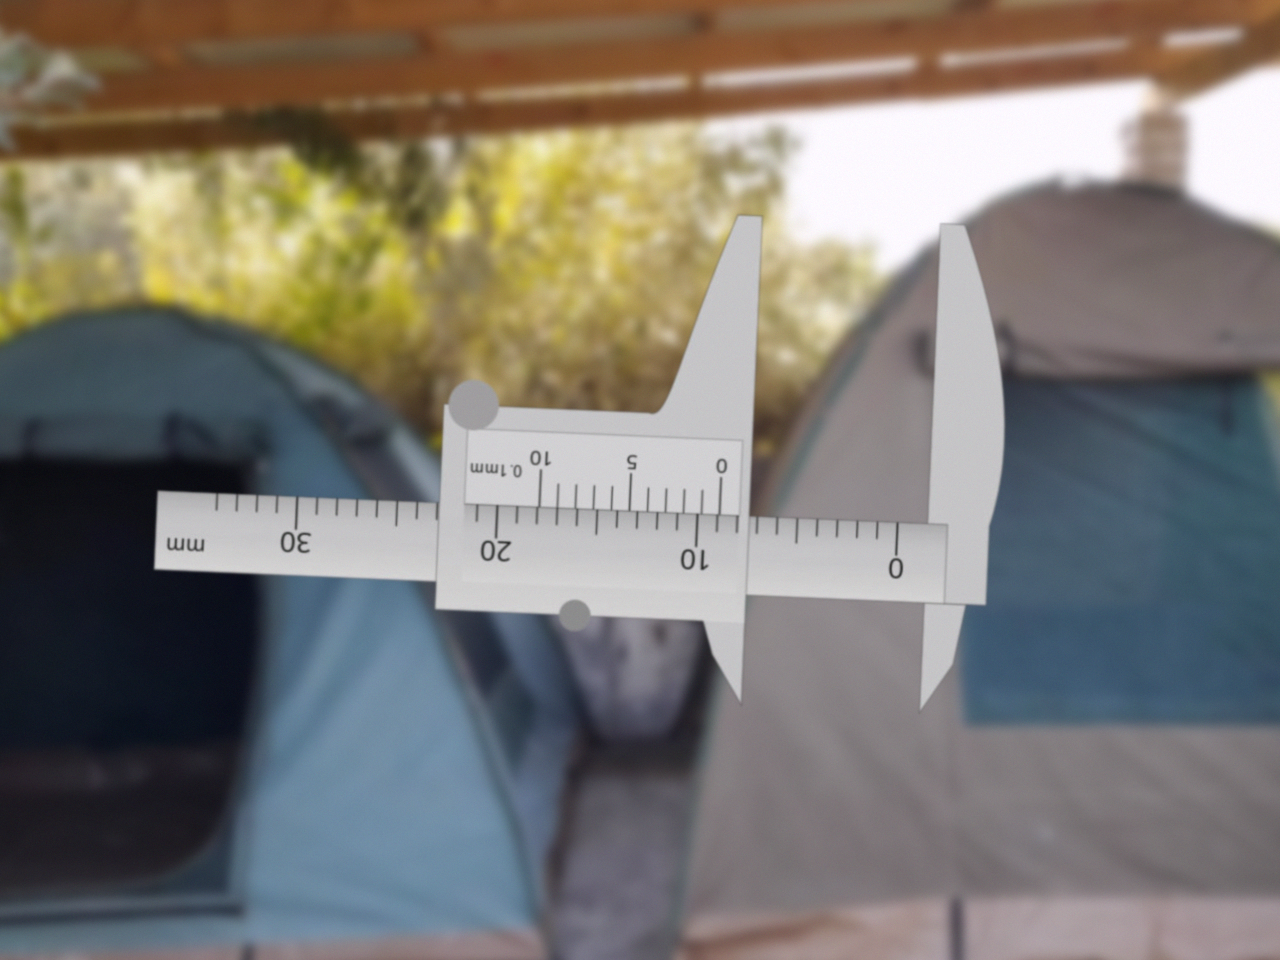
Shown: 8.9 mm
